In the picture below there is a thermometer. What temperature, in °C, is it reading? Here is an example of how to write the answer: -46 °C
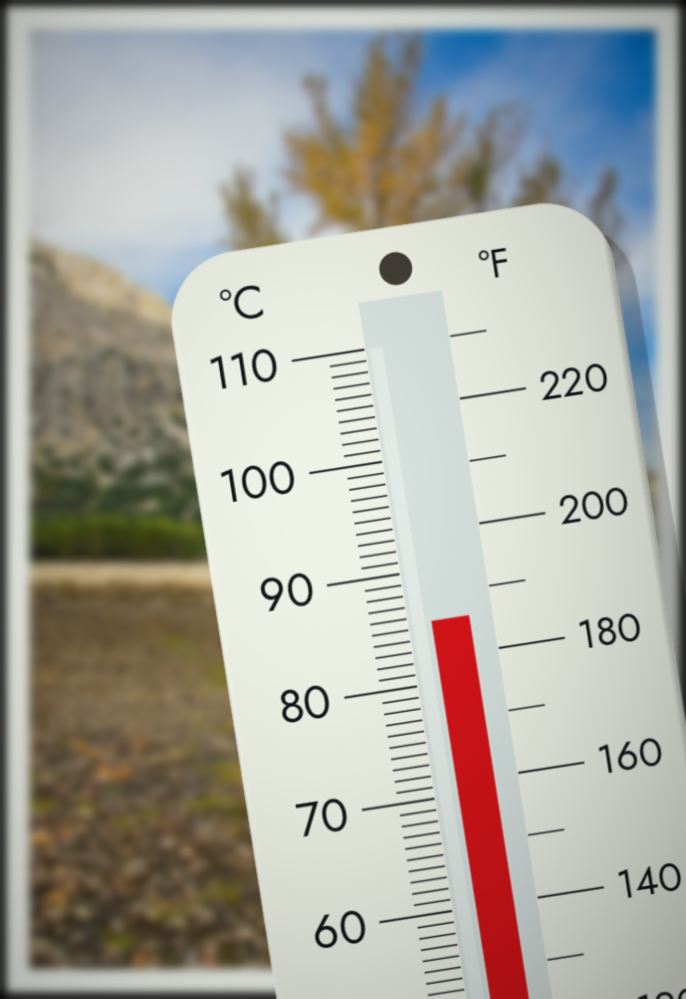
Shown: 85.5 °C
